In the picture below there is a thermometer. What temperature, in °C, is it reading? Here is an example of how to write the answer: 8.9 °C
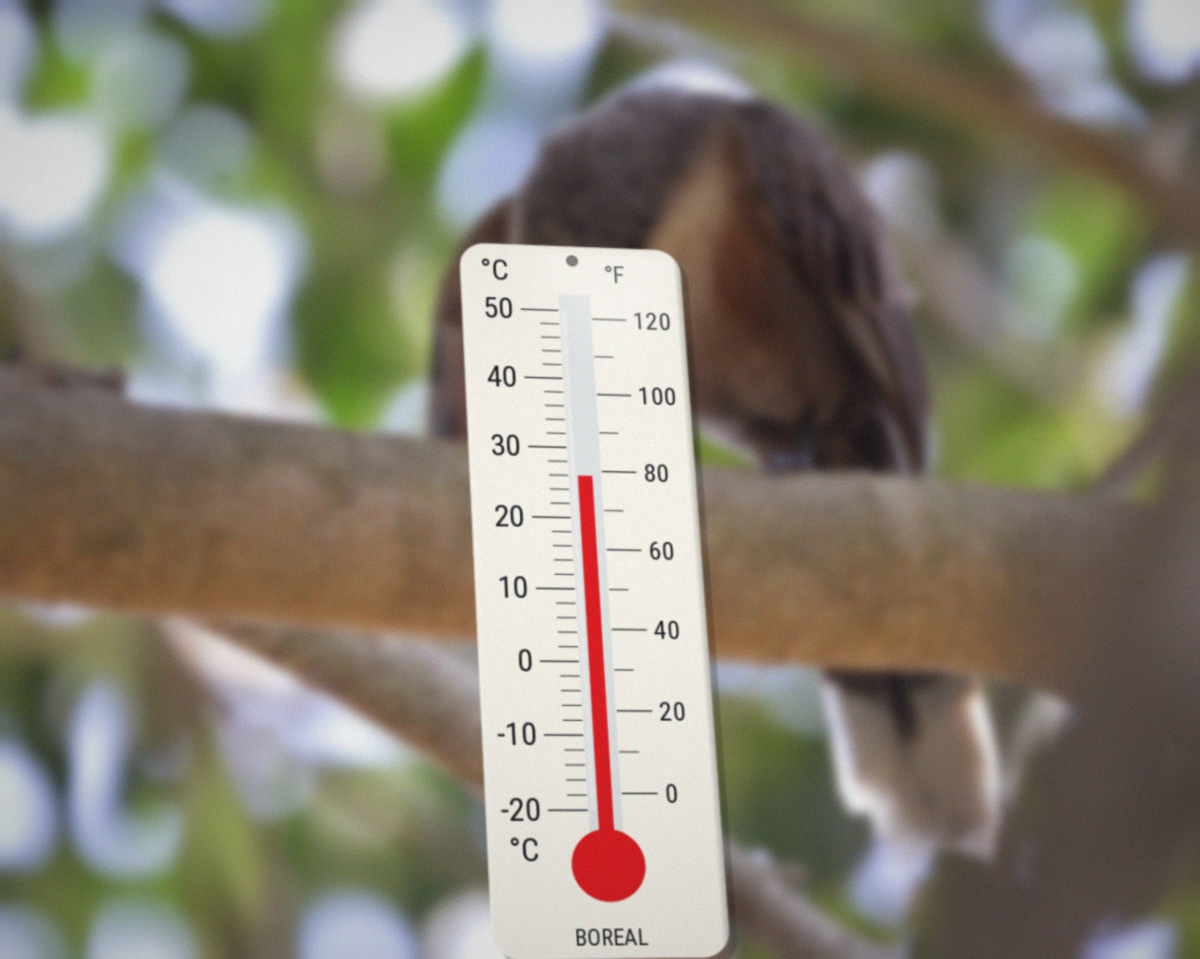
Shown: 26 °C
